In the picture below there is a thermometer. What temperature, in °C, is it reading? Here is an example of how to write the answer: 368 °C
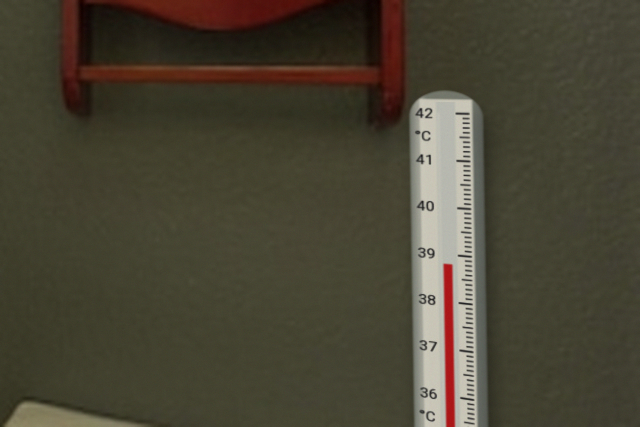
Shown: 38.8 °C
